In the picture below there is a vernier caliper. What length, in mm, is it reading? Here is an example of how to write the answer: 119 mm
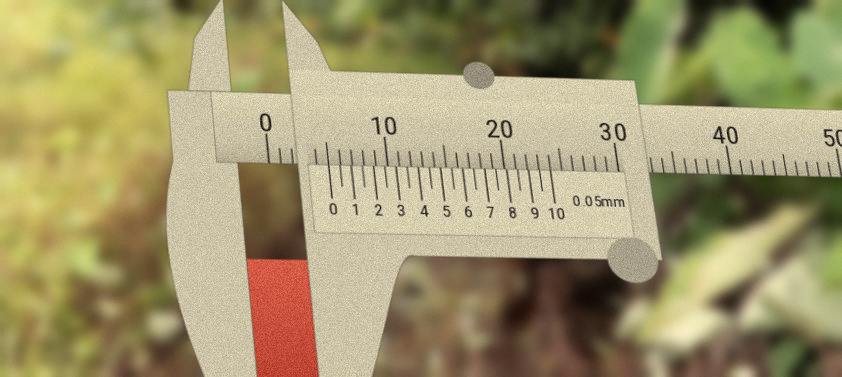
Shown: 5.0 mm
